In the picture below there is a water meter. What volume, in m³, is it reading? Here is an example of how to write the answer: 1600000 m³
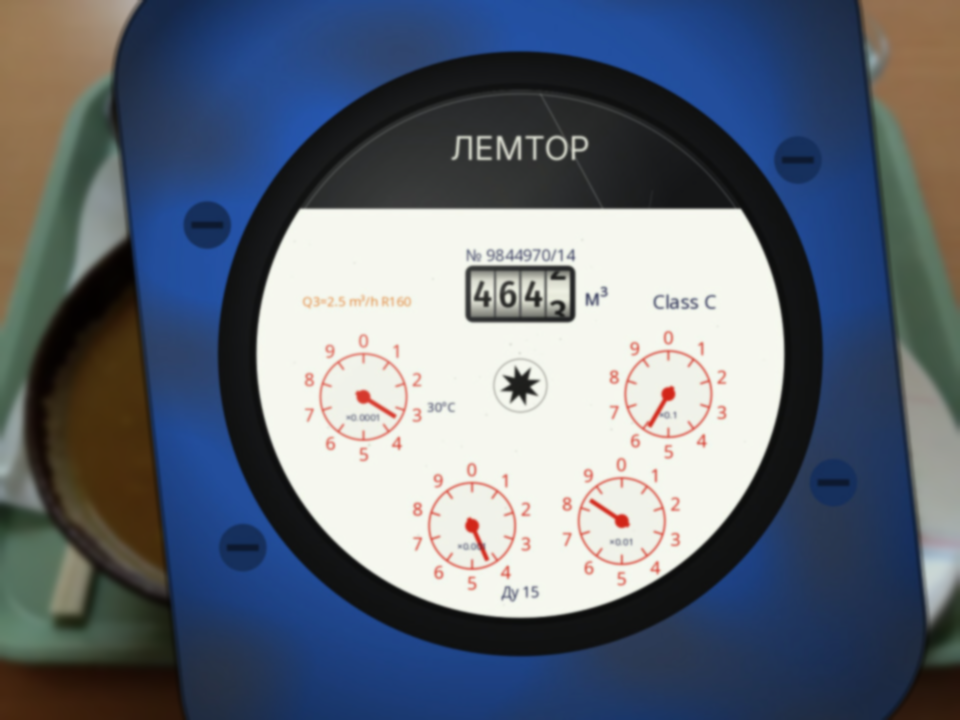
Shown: 4642.5843 m³
